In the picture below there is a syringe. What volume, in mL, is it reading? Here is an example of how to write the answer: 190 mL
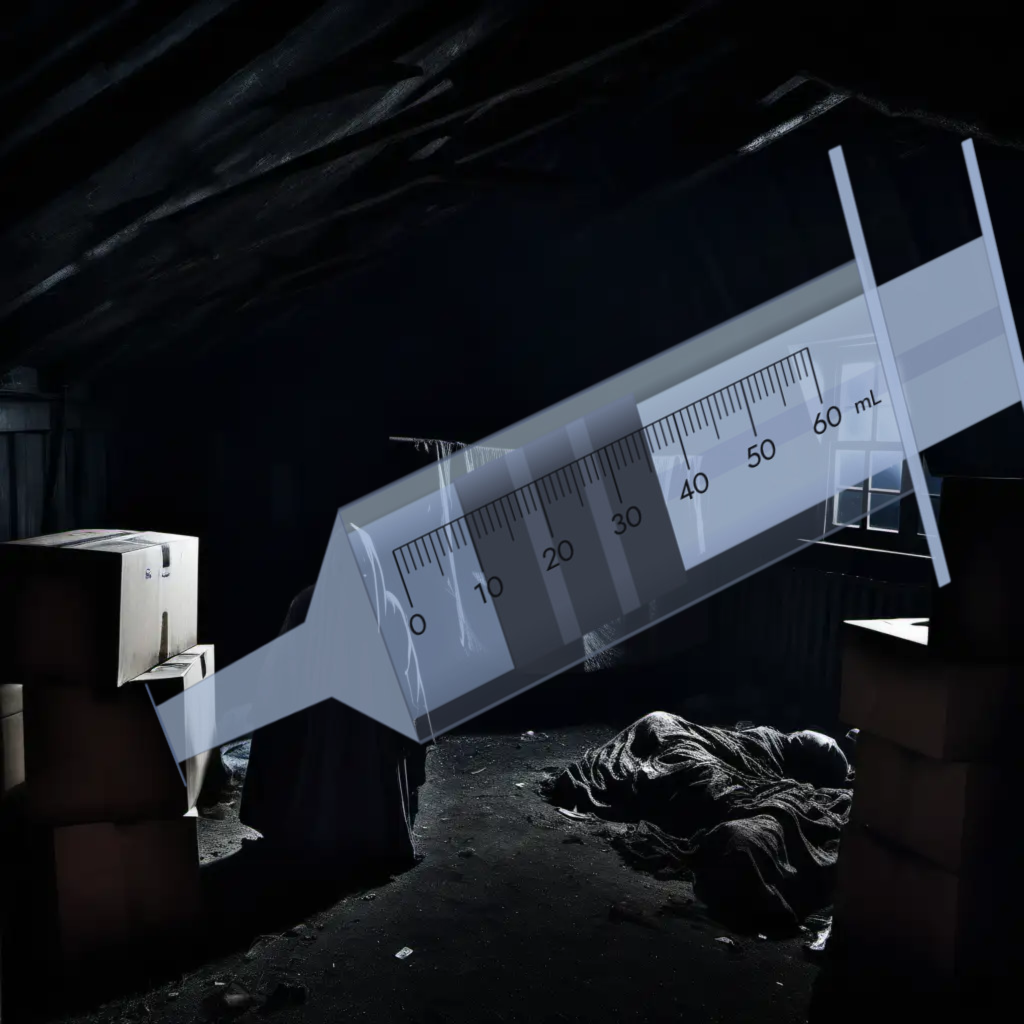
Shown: 10 mL
